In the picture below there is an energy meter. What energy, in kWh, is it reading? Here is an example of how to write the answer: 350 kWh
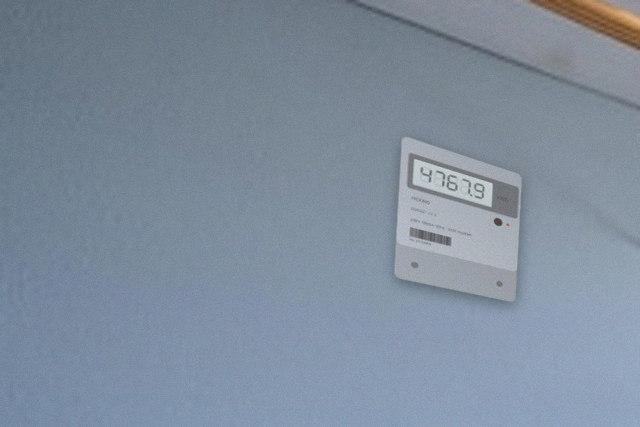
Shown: 4767.9 kWh
